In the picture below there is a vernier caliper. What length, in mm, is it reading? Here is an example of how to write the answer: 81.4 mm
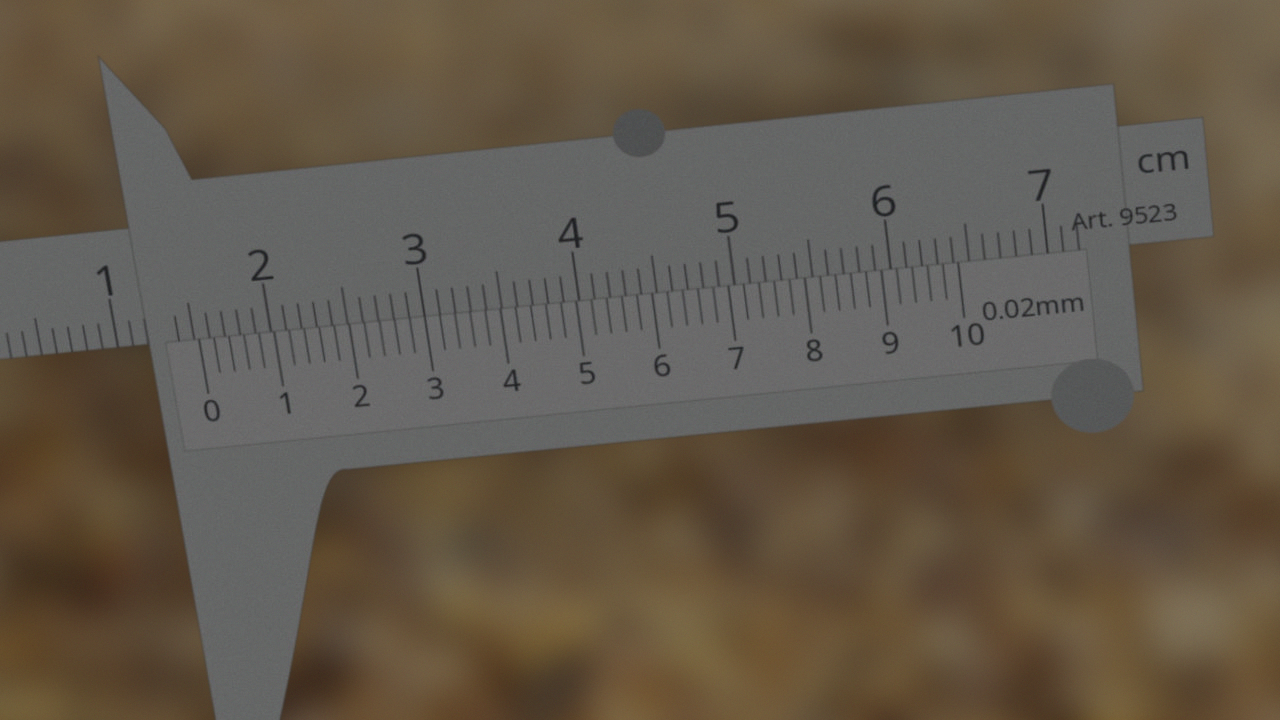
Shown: 15.3 mm
